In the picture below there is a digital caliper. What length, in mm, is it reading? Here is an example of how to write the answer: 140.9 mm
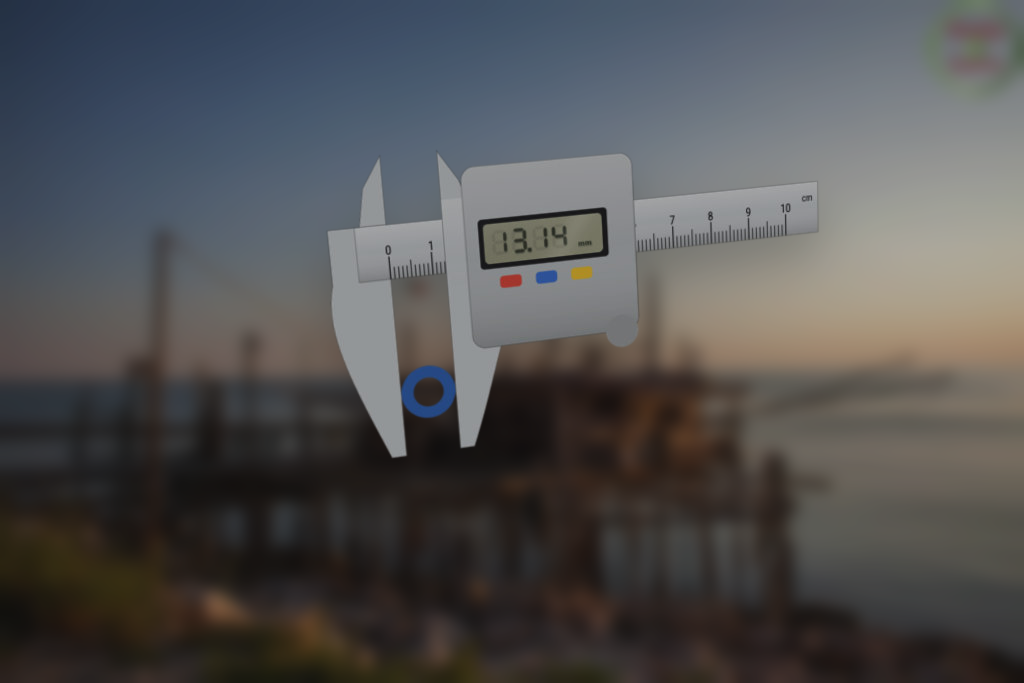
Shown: 13.14 mm
